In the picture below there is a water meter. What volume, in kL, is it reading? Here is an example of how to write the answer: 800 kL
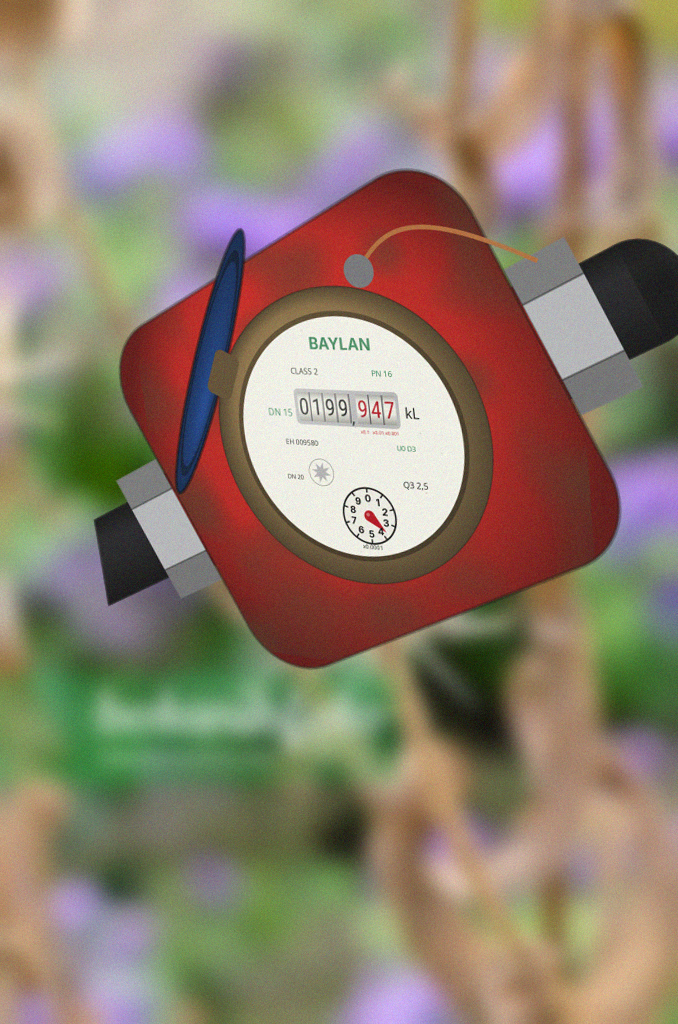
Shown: 199.9473 kL
